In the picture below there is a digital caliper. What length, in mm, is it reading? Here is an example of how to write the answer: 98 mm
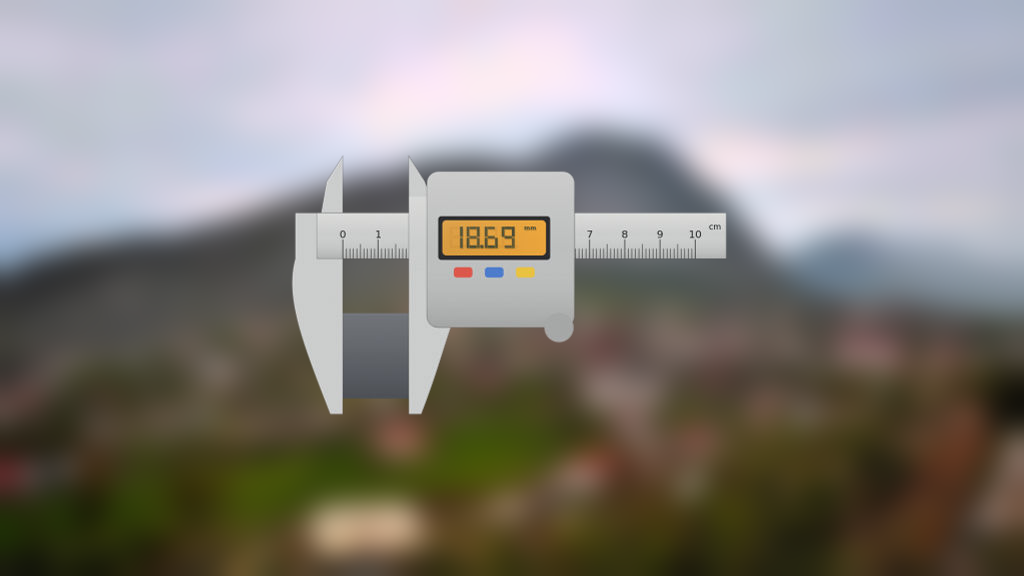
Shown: 18.69 mm
